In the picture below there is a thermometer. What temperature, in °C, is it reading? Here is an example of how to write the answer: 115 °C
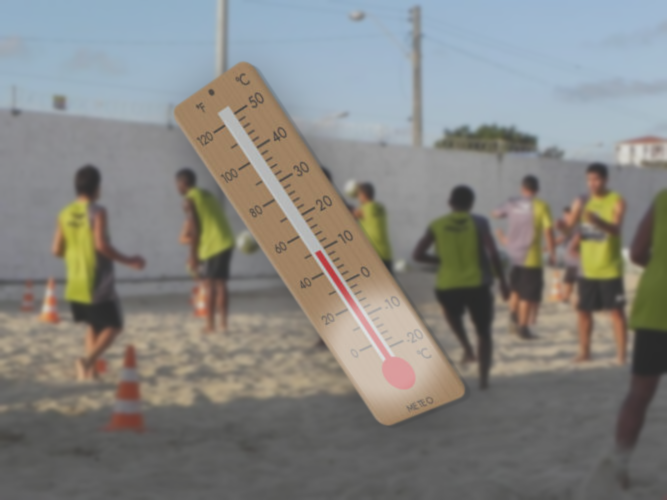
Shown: 10 °C
